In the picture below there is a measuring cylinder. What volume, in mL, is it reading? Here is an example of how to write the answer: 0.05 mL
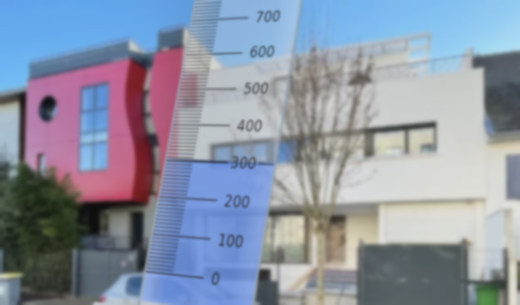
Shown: 300 mL
